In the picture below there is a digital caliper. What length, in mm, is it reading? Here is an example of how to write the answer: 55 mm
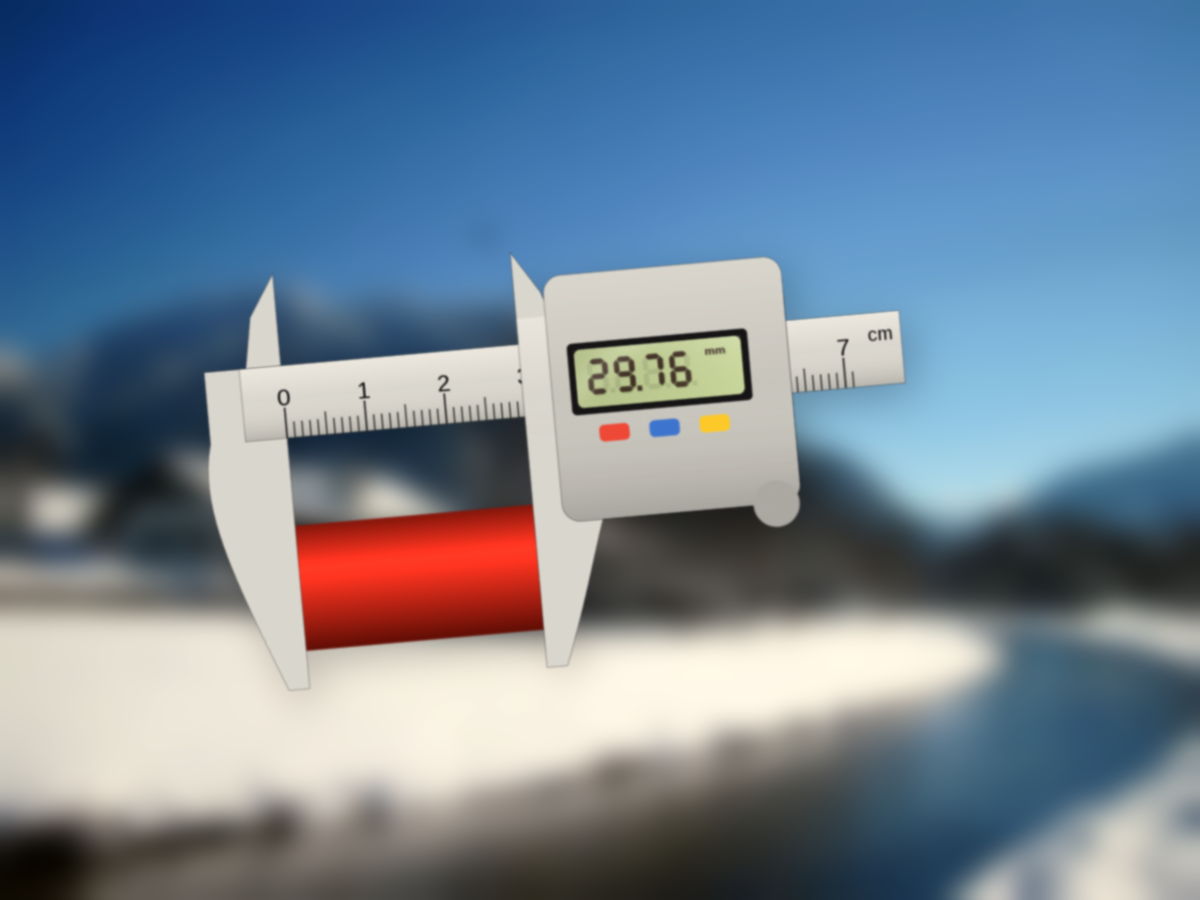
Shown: 29.76 mm
